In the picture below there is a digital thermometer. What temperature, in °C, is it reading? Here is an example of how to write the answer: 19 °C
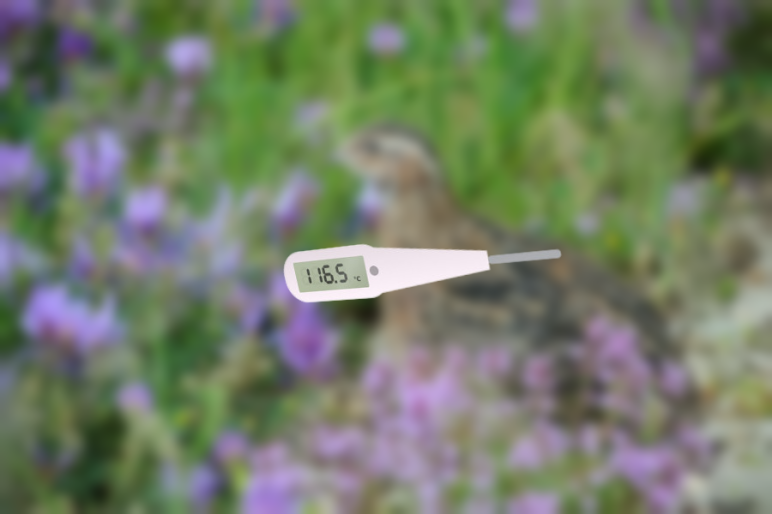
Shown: 116.5 °C
